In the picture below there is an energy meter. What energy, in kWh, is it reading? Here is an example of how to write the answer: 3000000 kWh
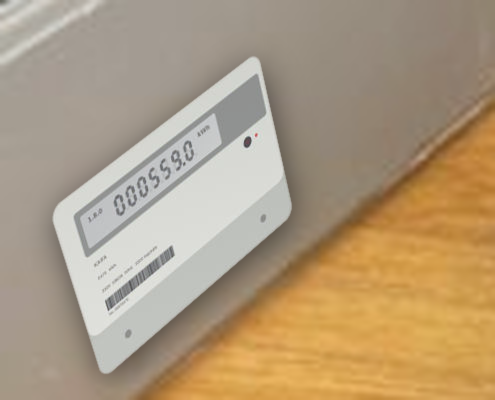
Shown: 559.0 kWh
